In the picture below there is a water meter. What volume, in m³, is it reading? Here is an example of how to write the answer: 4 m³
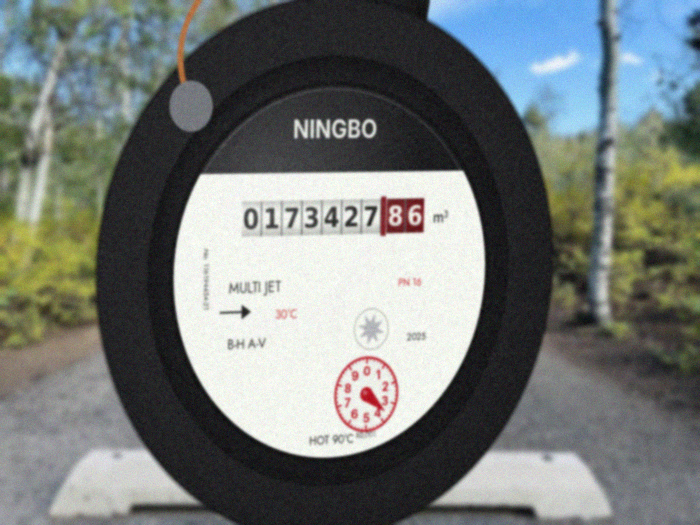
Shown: 173427.863 m³
